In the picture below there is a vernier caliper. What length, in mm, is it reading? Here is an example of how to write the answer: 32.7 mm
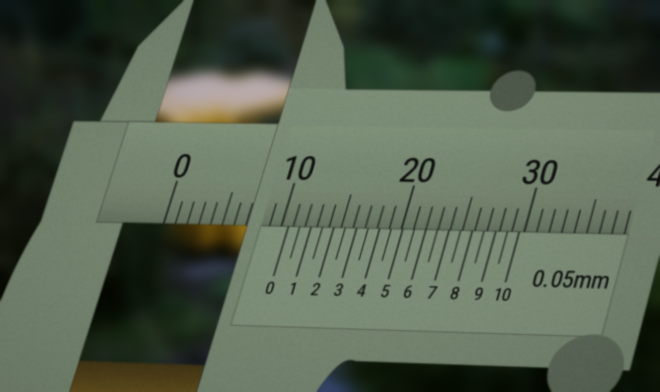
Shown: 10.6 mm
